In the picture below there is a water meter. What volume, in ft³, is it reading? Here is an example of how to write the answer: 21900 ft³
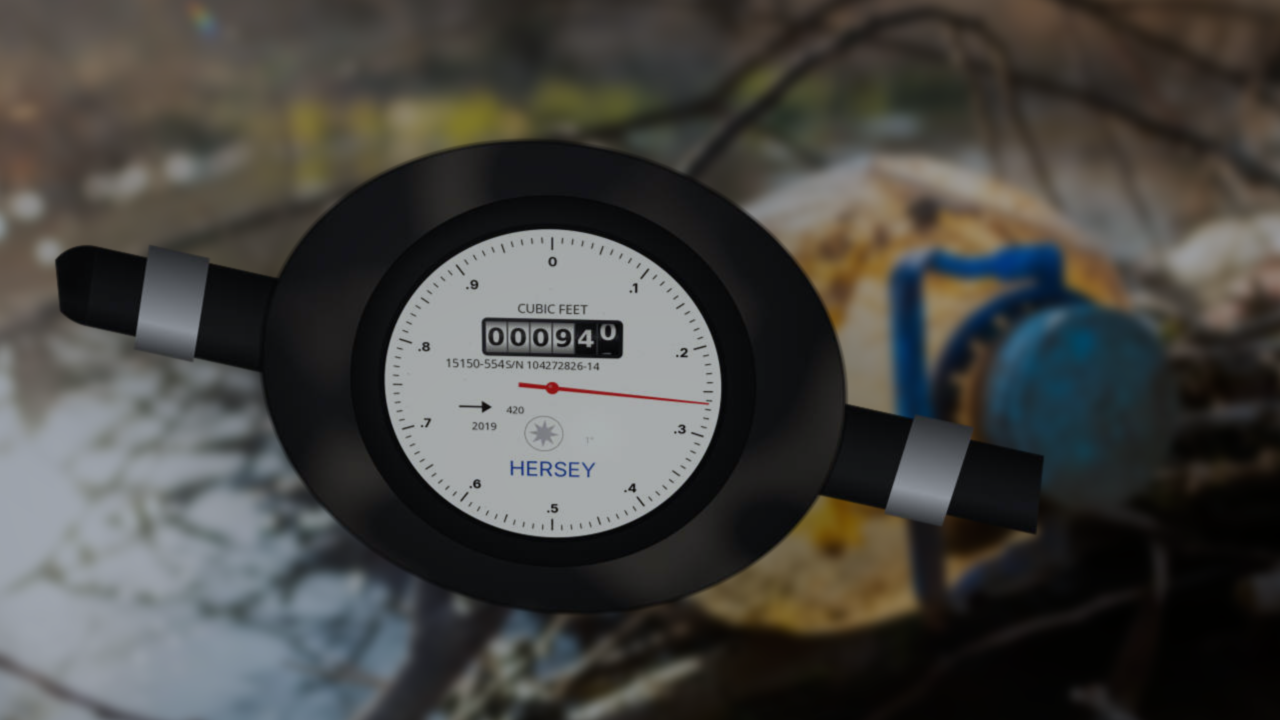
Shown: 940.26 ft³
